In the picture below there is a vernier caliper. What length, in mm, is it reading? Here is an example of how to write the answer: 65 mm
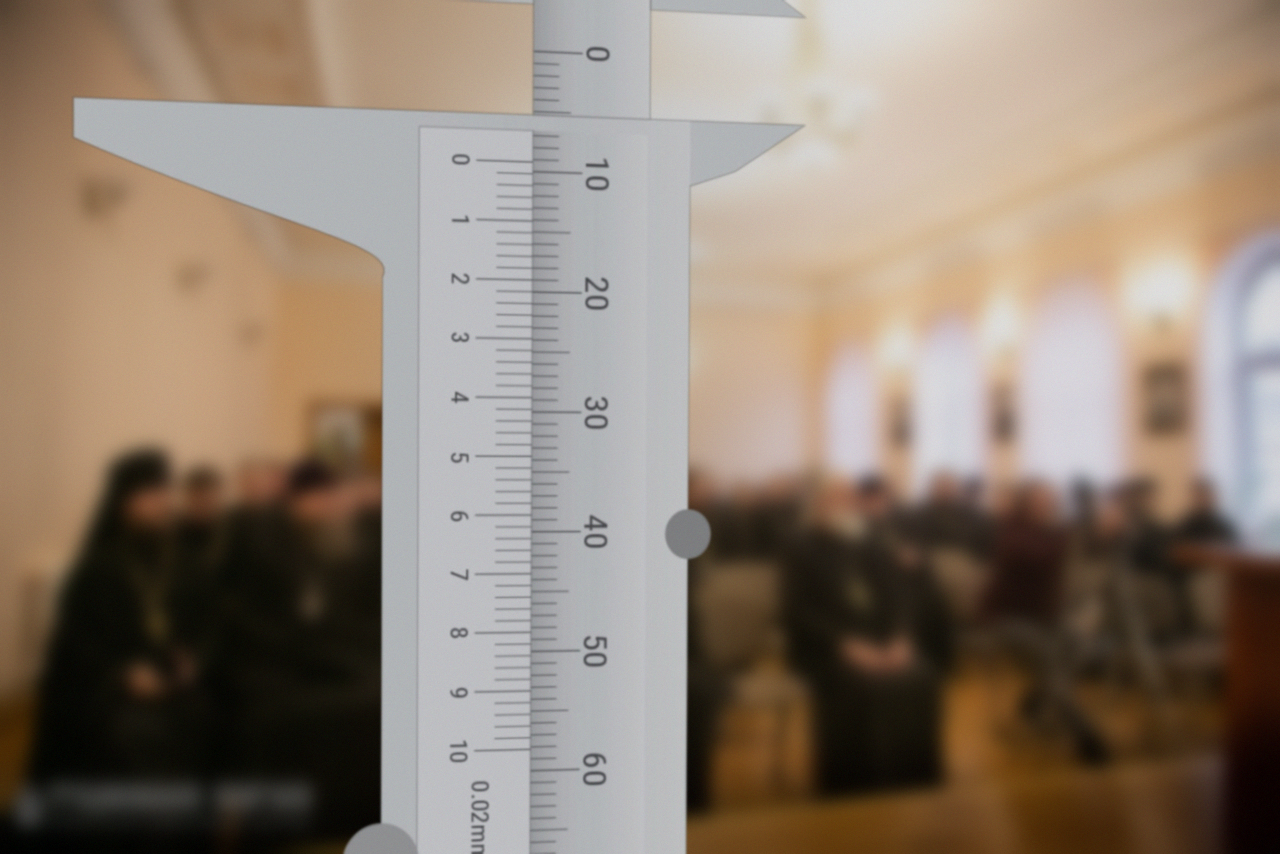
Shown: 9.2 mm
